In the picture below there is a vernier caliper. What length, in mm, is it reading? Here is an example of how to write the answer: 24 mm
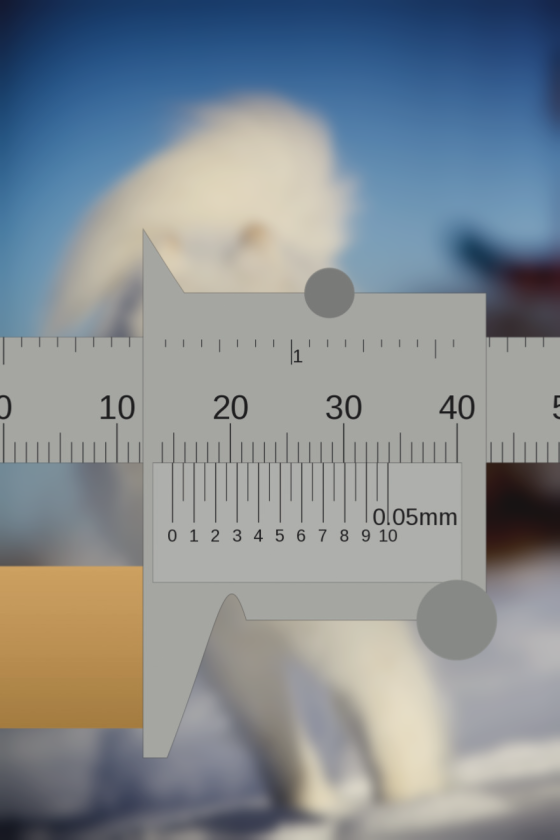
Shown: 14.9 mm
